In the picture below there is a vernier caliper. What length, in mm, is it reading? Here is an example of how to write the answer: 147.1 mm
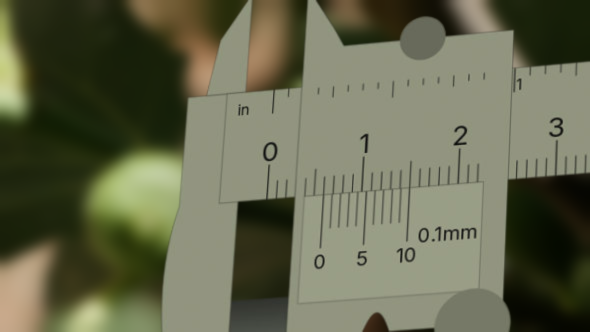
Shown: 6.0 mm
